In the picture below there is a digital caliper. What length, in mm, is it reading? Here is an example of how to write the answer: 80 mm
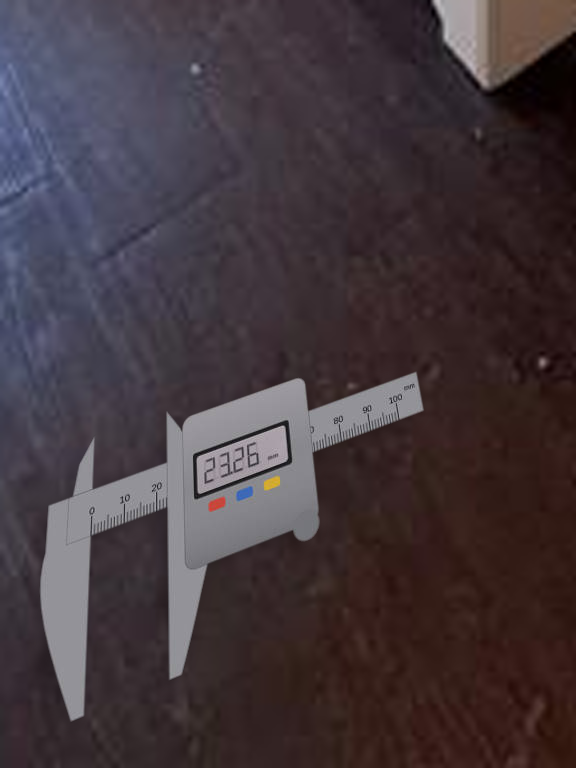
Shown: 23.26 mm
